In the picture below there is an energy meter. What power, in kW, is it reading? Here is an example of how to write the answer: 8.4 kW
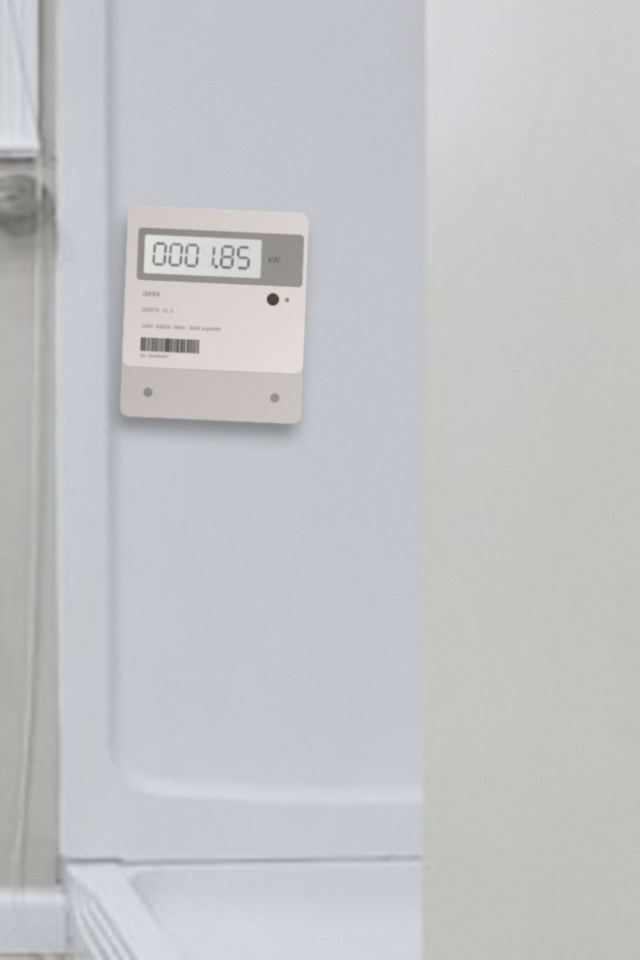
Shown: 1.85 kW
